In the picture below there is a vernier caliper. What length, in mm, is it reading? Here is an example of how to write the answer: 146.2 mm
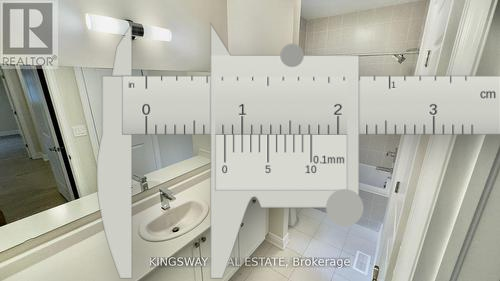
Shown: 8.2 mm
